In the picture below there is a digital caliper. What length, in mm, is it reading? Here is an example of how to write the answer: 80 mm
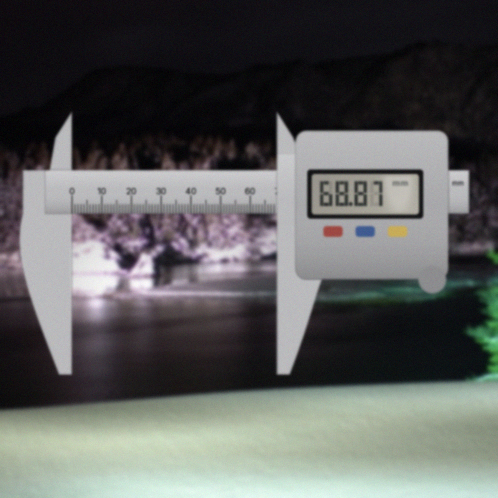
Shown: 68.87 mm
